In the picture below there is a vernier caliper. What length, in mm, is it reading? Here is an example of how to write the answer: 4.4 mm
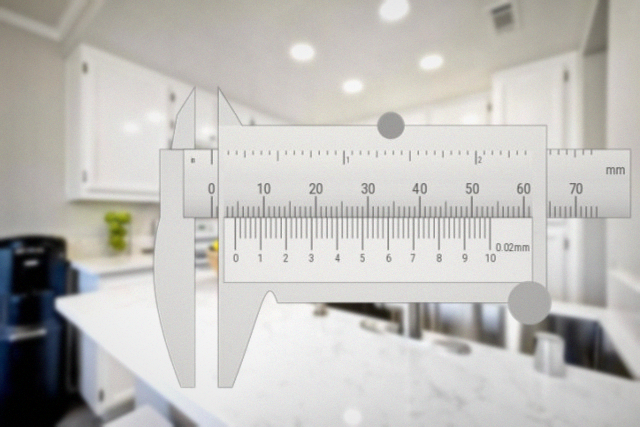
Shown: 4.5 mm
